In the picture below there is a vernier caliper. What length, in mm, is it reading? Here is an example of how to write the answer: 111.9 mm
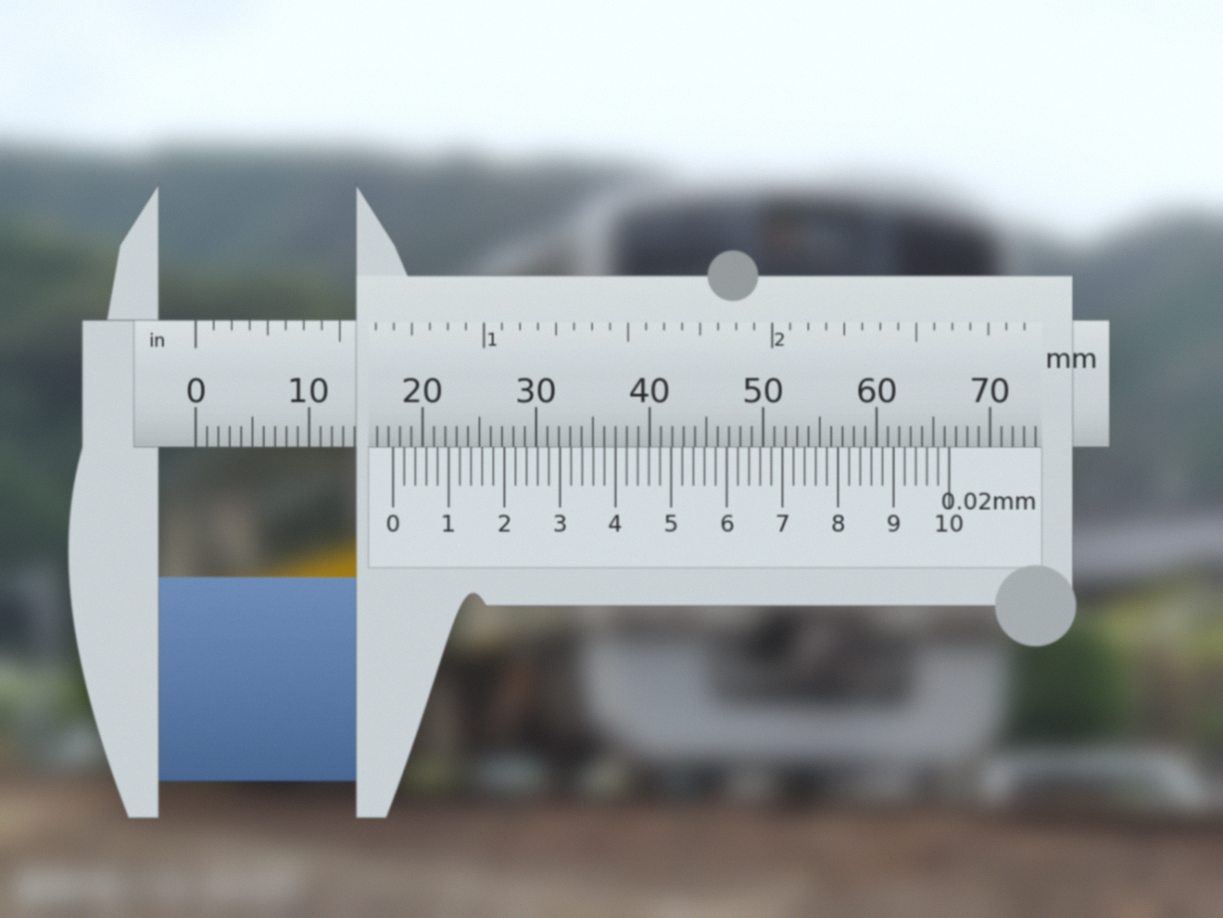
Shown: 17.4 mm
